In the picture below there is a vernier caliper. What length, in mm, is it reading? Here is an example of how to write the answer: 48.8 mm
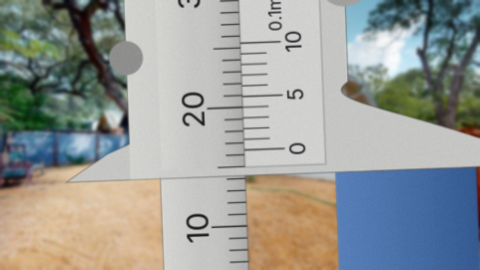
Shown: 16.4 mm
